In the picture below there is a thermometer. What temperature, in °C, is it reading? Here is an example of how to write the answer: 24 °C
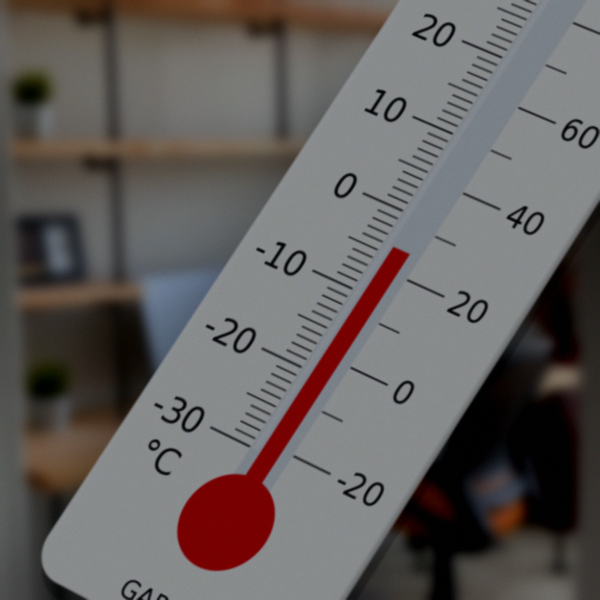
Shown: -4 °C
